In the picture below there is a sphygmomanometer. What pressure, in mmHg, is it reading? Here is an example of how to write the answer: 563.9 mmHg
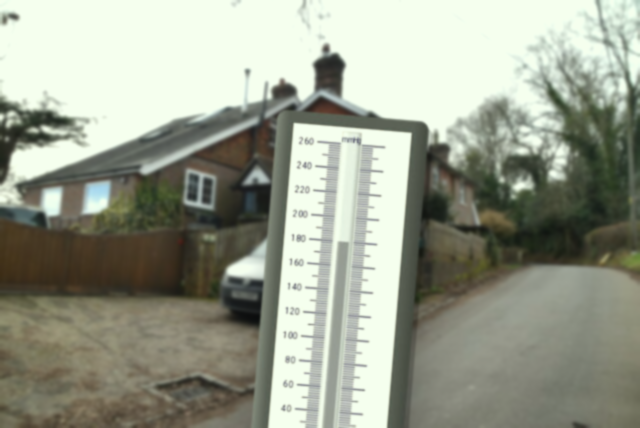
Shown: 180 mmHg
